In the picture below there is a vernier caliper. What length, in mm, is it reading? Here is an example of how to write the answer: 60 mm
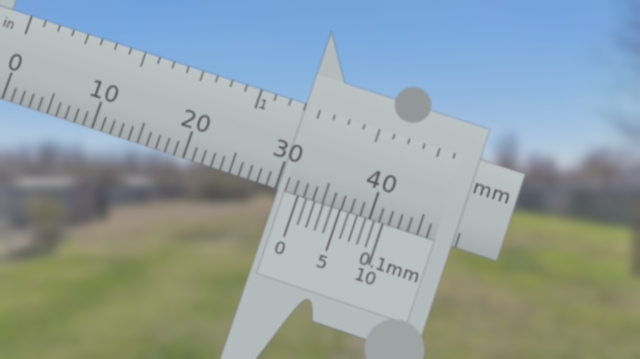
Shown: 32.4 mm
